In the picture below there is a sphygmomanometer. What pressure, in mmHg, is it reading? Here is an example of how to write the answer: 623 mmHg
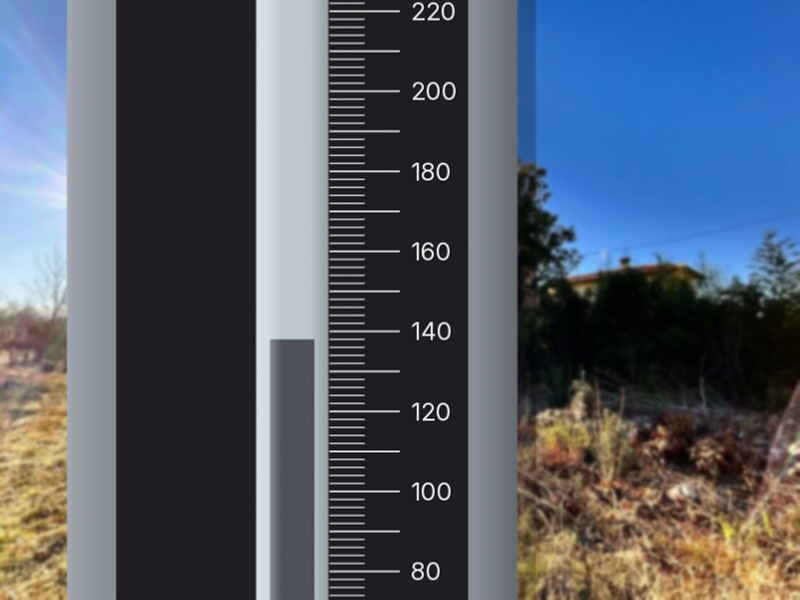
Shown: 138 mmHg
